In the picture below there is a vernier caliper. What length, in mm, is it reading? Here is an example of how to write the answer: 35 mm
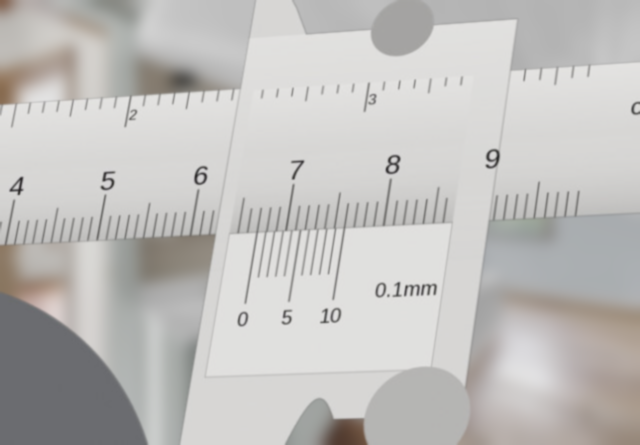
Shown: 67.0 mm
